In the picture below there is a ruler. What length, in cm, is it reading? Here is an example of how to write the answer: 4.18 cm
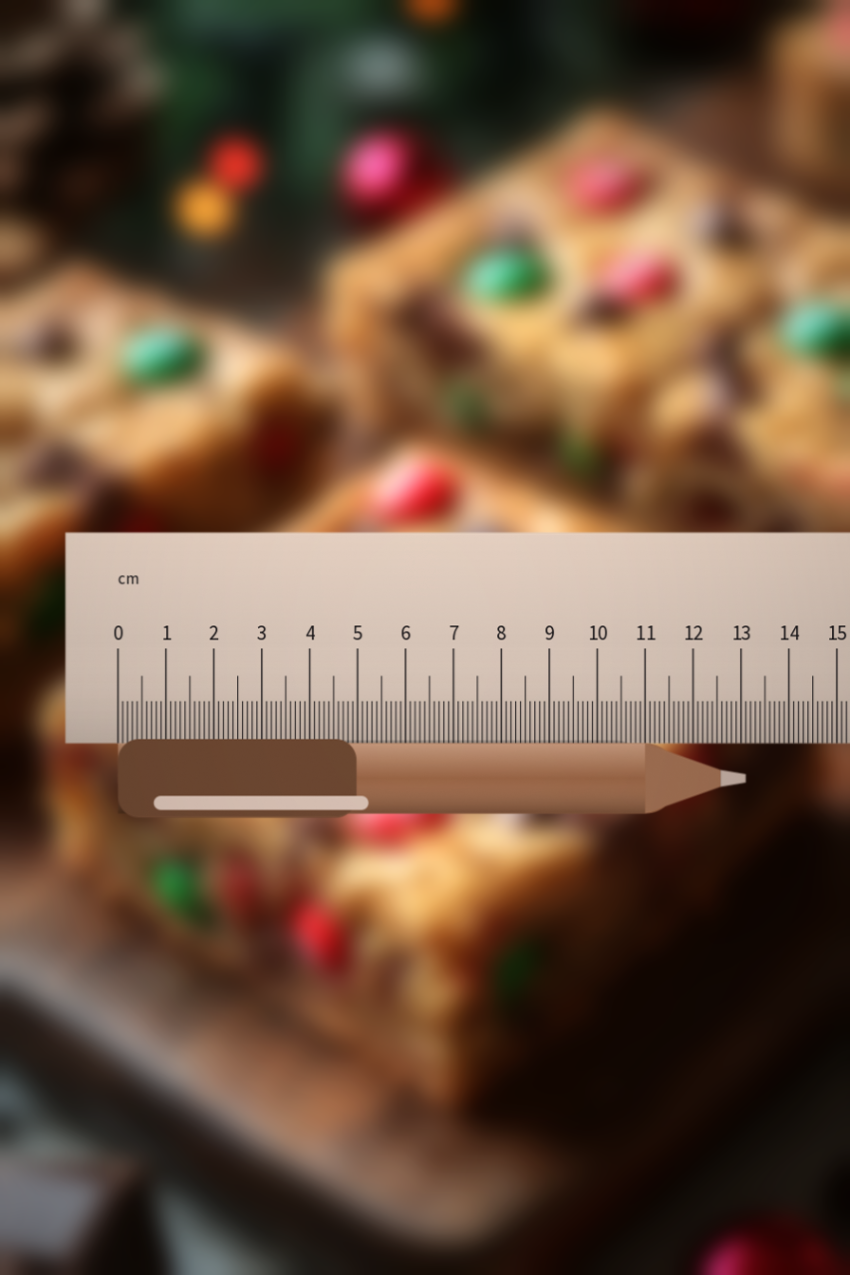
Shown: 13.1 cm
